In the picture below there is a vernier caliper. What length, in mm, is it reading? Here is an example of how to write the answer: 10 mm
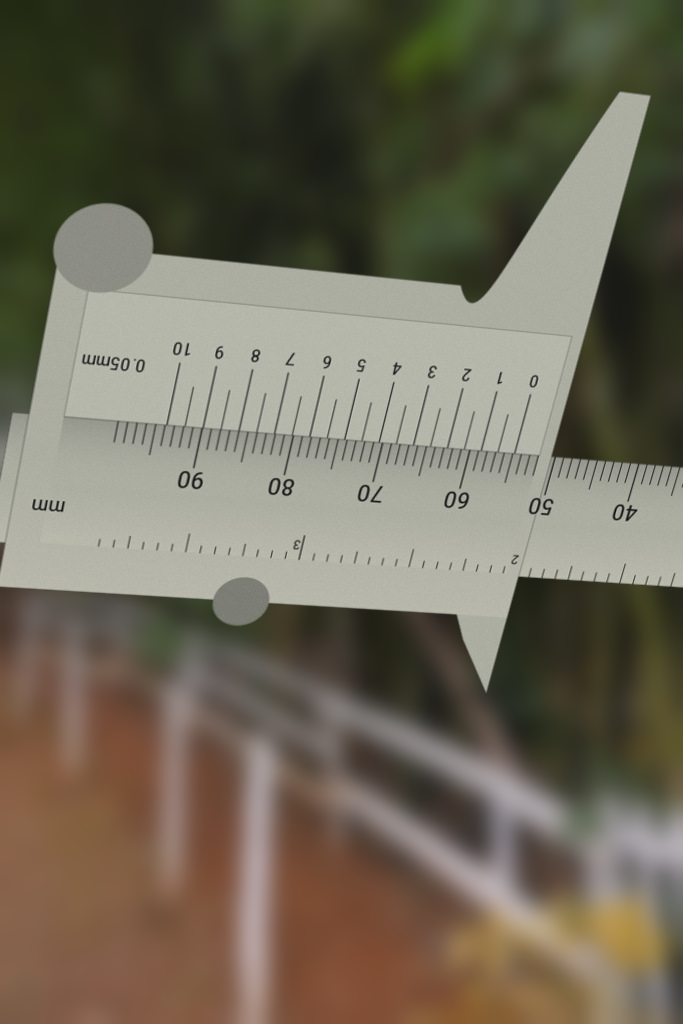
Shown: 54.8 mm
